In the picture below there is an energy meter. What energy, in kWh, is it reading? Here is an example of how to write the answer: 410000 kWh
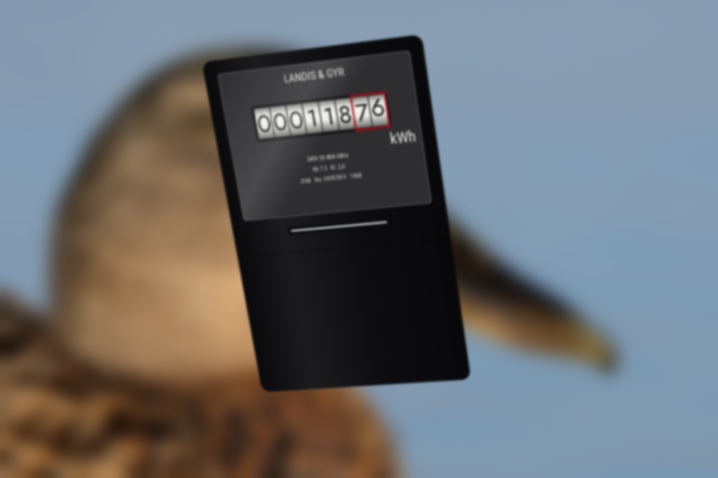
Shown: 118.76 kWh
